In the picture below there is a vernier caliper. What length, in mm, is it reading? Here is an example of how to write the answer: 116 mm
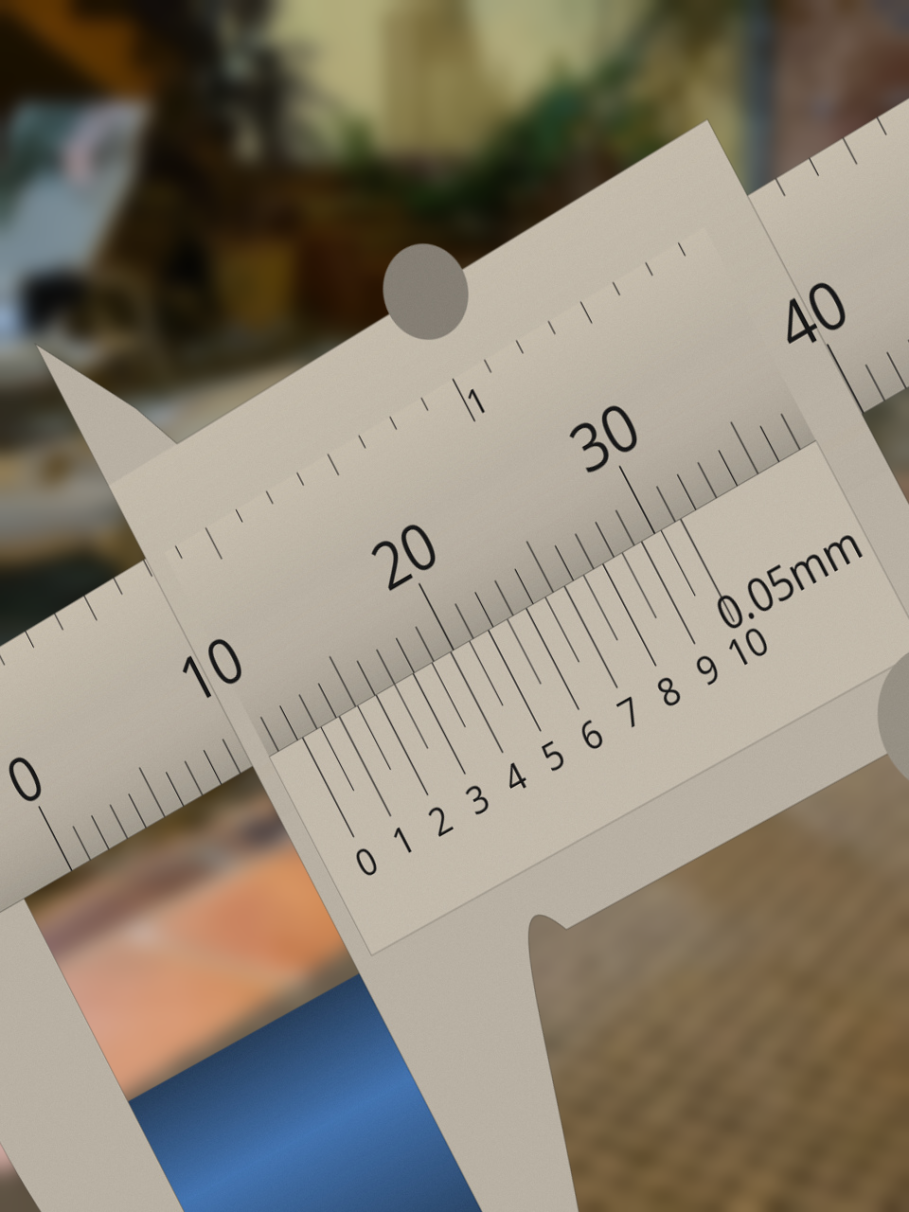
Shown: 12.25 mm
